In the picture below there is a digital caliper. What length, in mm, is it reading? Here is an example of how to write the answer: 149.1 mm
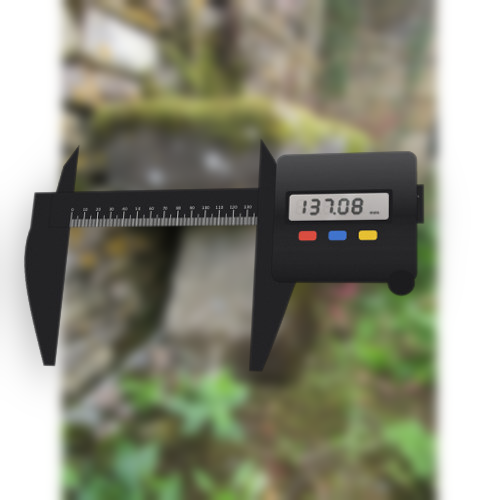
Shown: 137.08 mm
